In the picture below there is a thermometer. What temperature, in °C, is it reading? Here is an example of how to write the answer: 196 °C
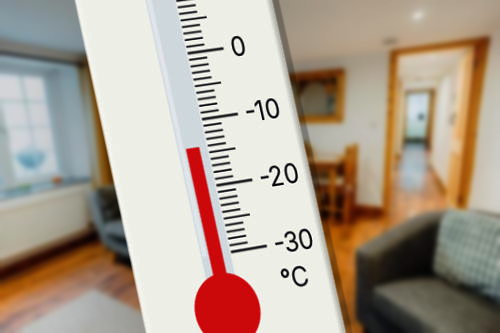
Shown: -14 °C
